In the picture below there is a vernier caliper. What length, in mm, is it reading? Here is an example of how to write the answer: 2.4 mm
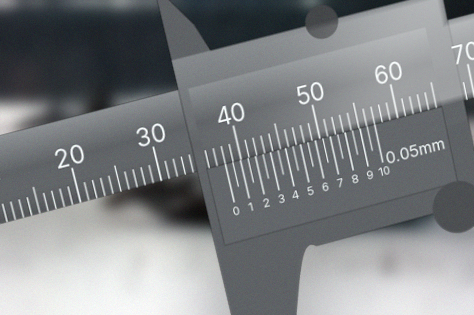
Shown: 38.0 mm
